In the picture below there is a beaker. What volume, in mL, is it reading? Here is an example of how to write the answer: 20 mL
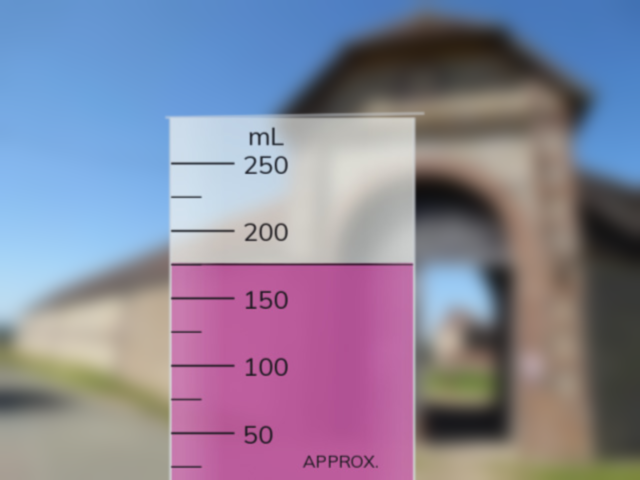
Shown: 175 mL
